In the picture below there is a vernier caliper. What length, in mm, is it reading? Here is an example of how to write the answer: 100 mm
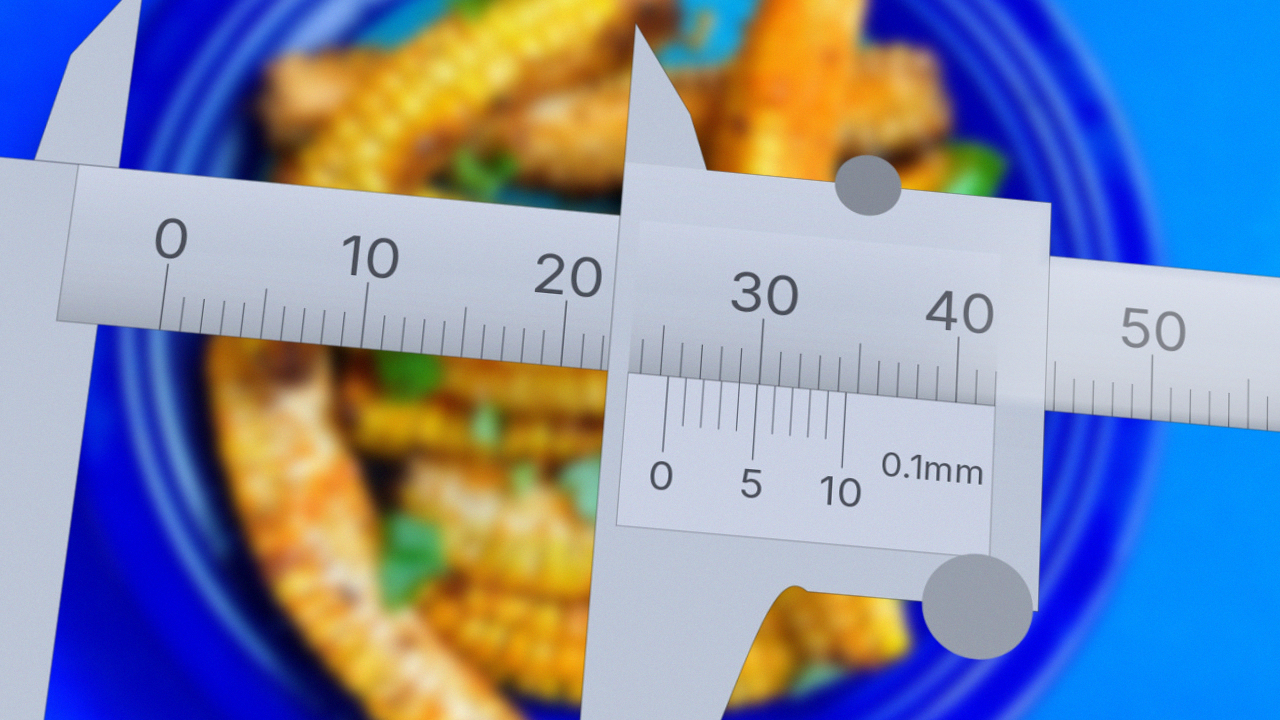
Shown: 25.4 mm
